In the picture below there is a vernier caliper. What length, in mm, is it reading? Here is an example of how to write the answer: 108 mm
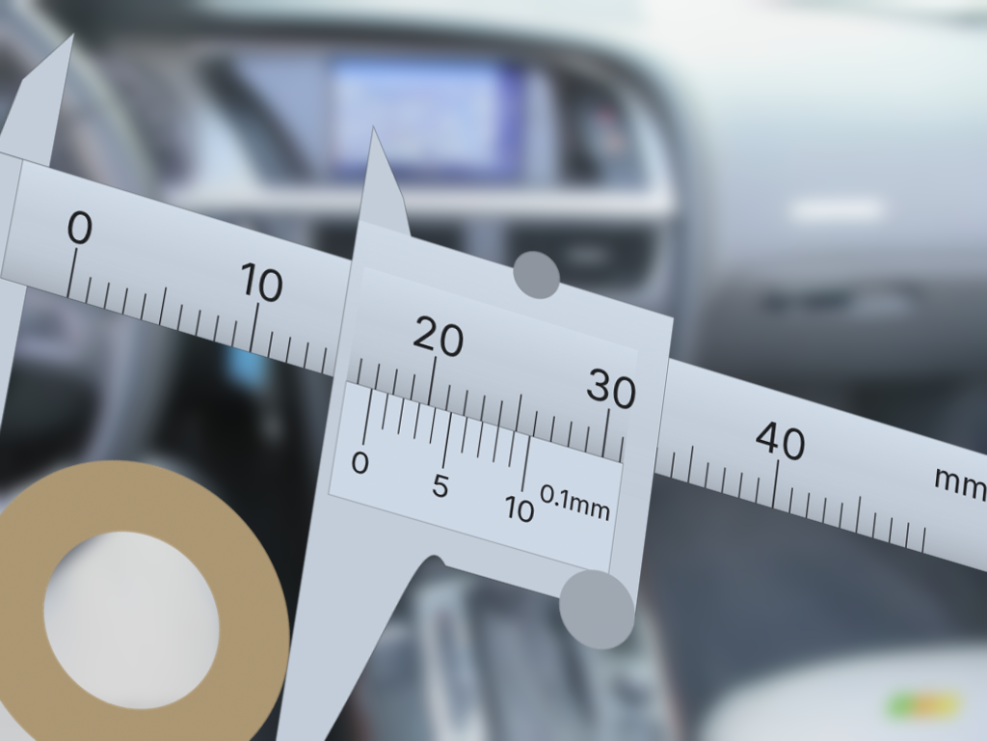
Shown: 16.8 mm
